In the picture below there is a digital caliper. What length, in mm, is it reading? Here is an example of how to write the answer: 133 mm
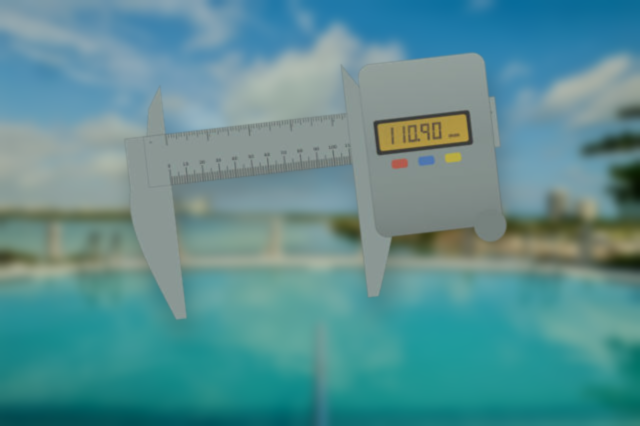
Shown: 110.90 mm
